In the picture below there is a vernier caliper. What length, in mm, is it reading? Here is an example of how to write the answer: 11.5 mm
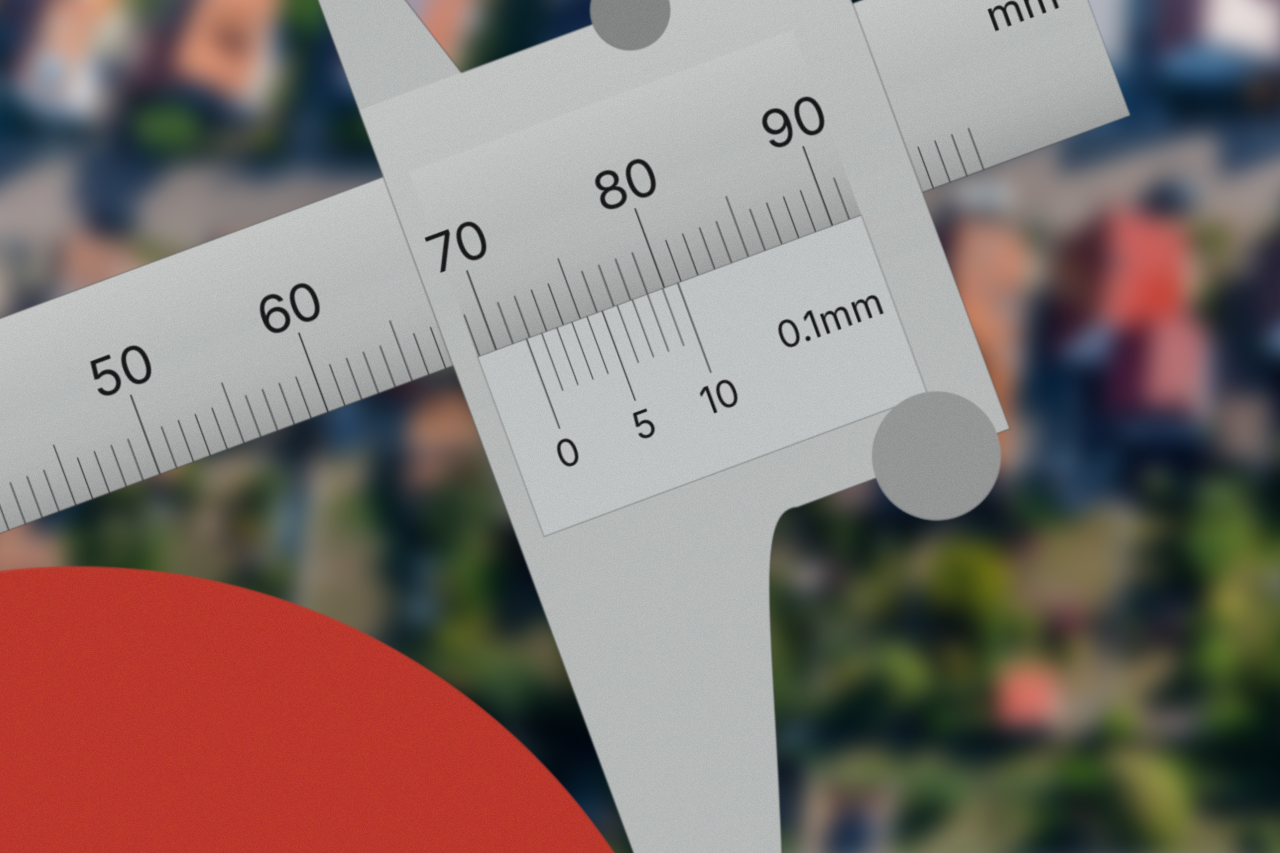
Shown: 71.8 mm
